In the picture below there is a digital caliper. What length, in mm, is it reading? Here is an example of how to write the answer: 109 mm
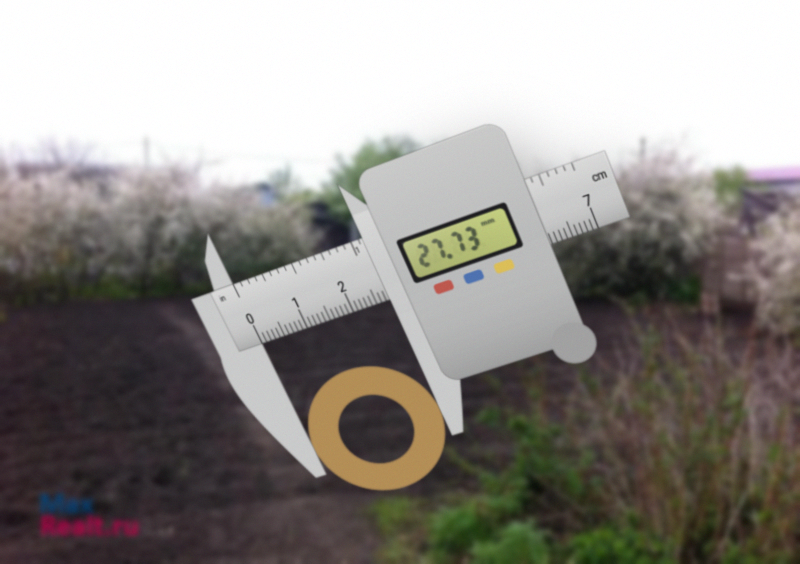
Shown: 27.73 mm
